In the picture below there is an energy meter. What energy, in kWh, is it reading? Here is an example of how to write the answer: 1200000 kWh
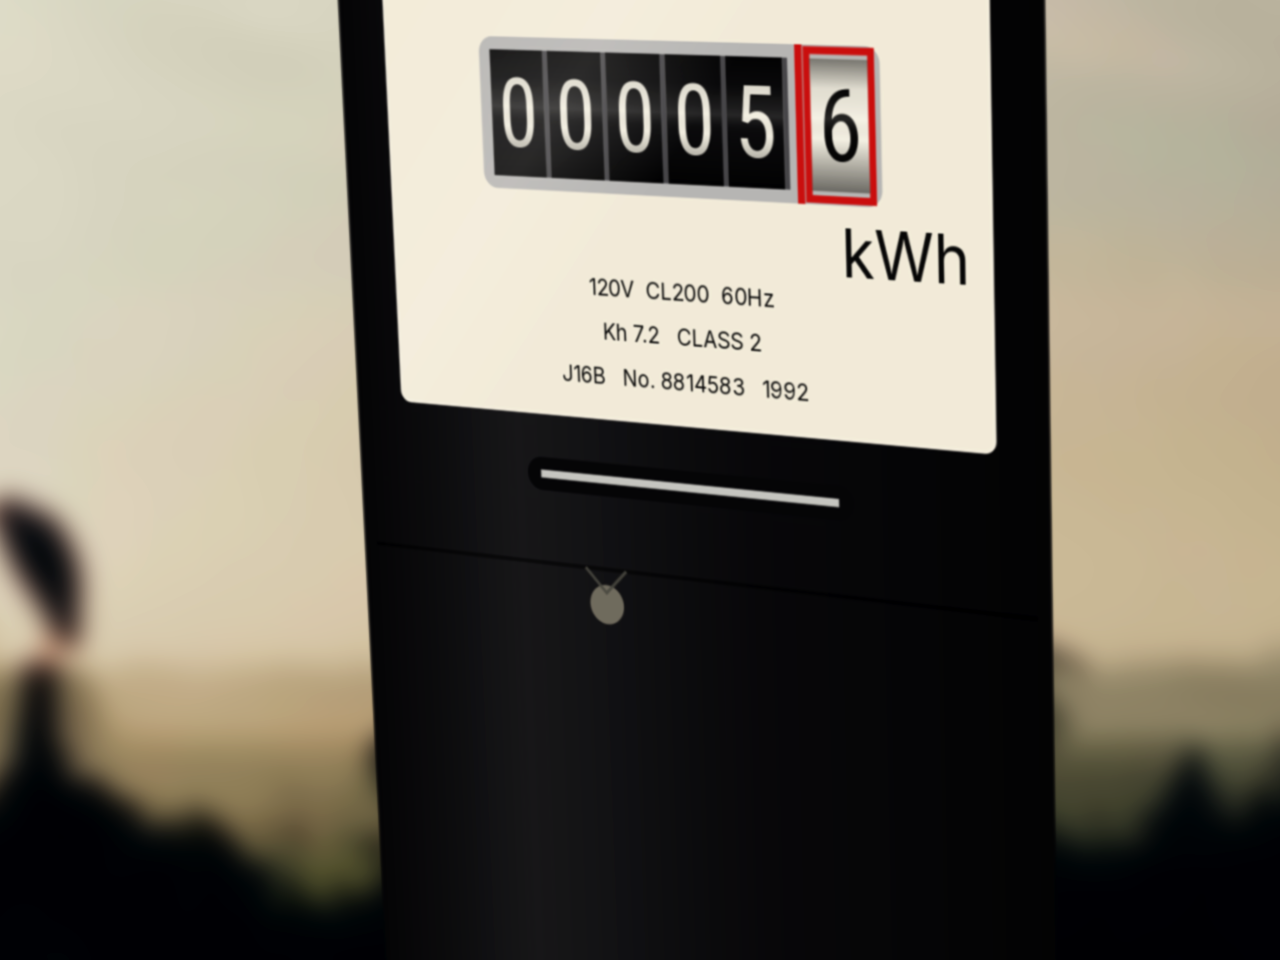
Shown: 5.6 kWh
